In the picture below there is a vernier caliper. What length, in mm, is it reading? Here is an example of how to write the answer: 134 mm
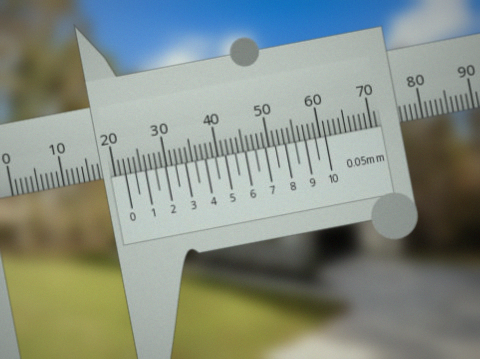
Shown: 22.0 mm
